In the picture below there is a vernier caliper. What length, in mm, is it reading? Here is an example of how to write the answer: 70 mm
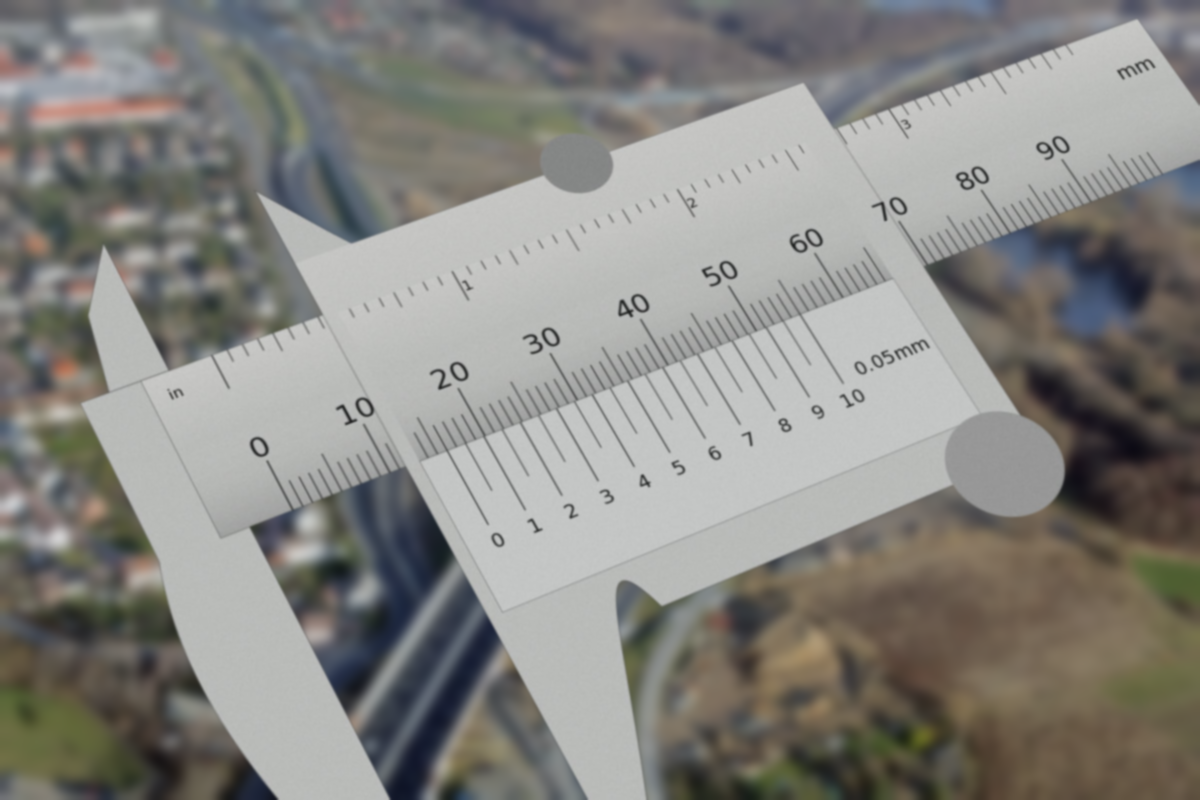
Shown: 16.0 mm
